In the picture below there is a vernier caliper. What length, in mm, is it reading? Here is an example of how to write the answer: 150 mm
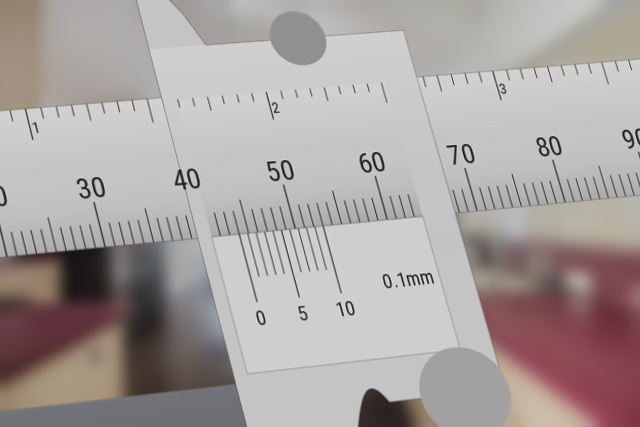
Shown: 44.0 mm
